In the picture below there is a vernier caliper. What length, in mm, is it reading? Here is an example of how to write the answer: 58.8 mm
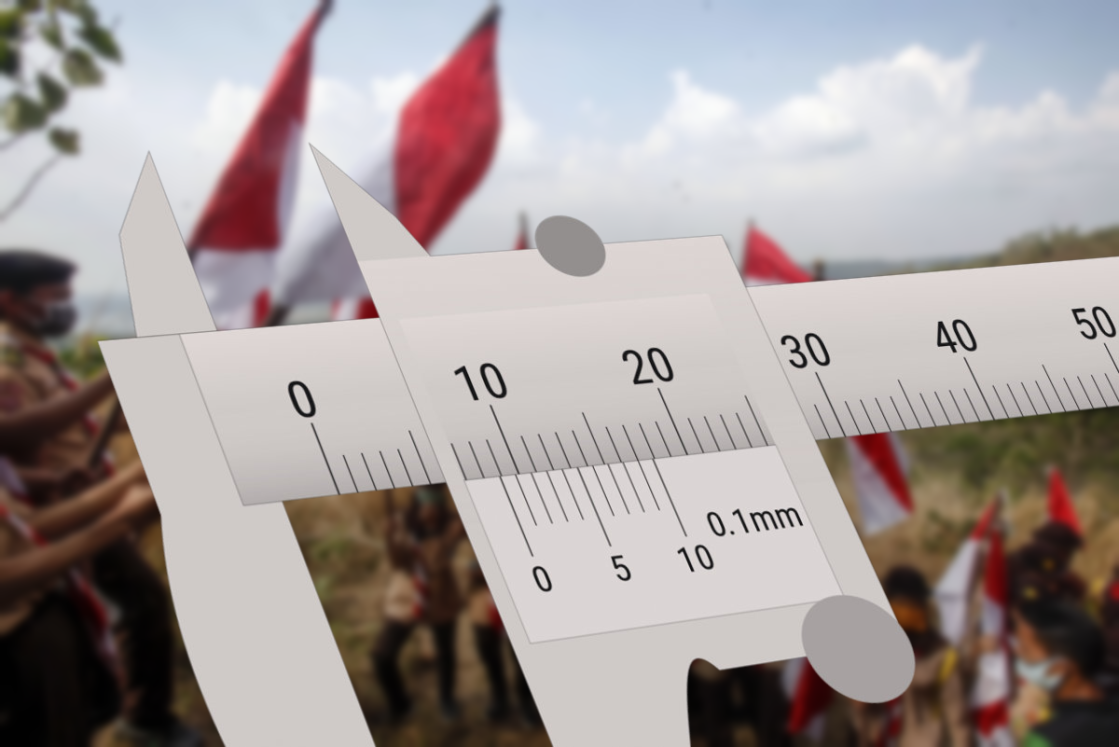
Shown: 8.9 mm
